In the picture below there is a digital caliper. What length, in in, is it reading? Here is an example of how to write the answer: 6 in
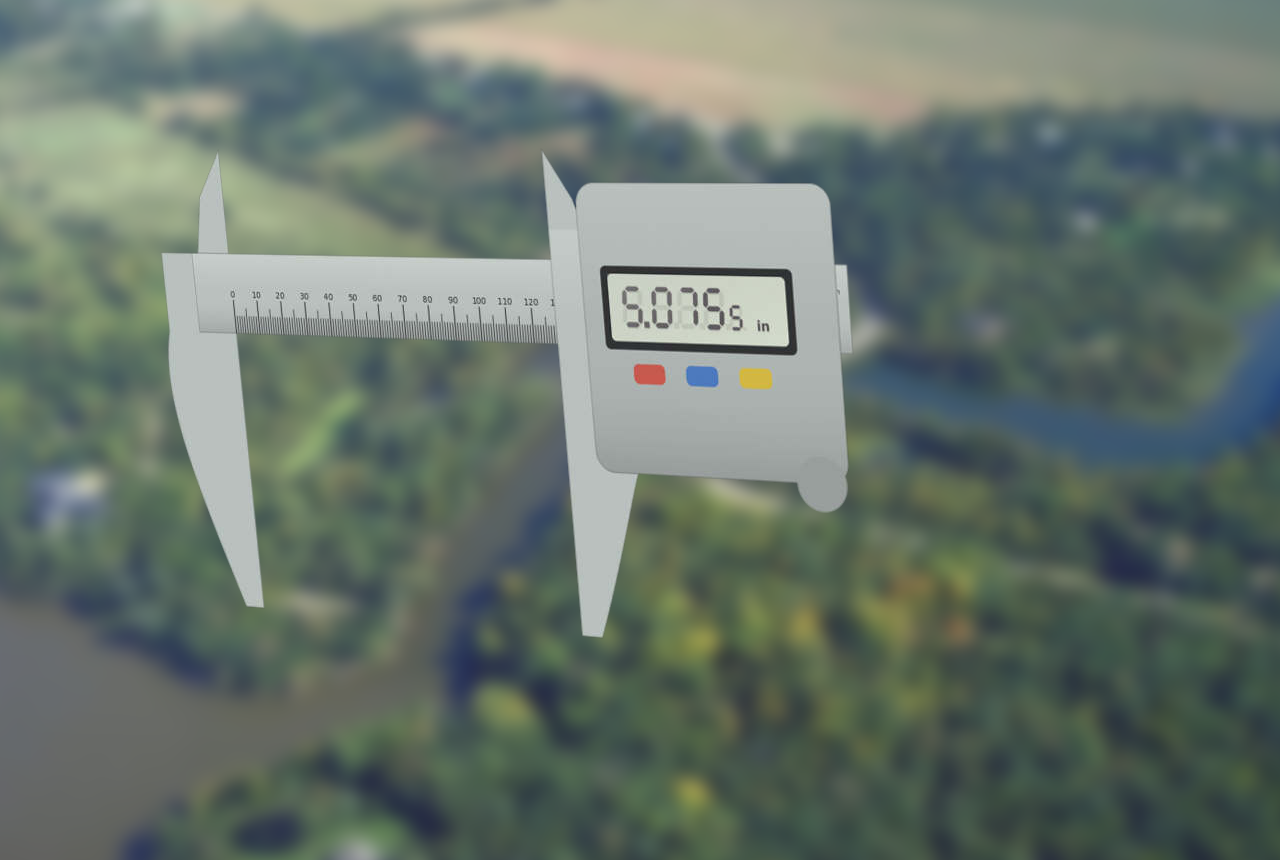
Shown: 5.0755 in
